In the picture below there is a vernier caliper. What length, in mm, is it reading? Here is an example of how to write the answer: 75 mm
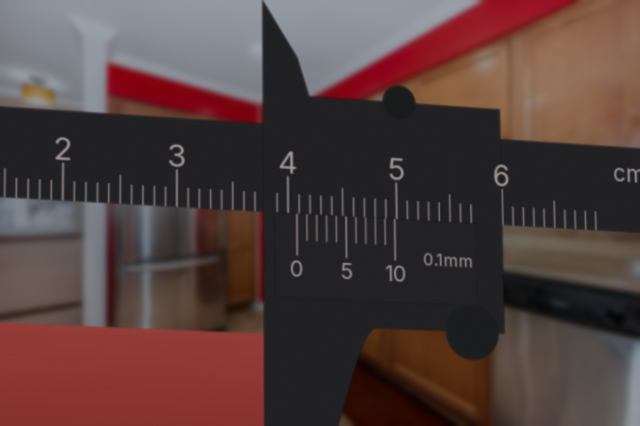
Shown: 40.8 mm
